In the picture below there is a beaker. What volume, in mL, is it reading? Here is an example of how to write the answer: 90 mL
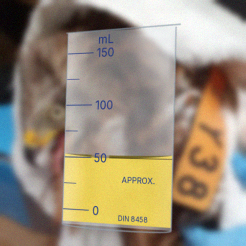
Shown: 50 mL
